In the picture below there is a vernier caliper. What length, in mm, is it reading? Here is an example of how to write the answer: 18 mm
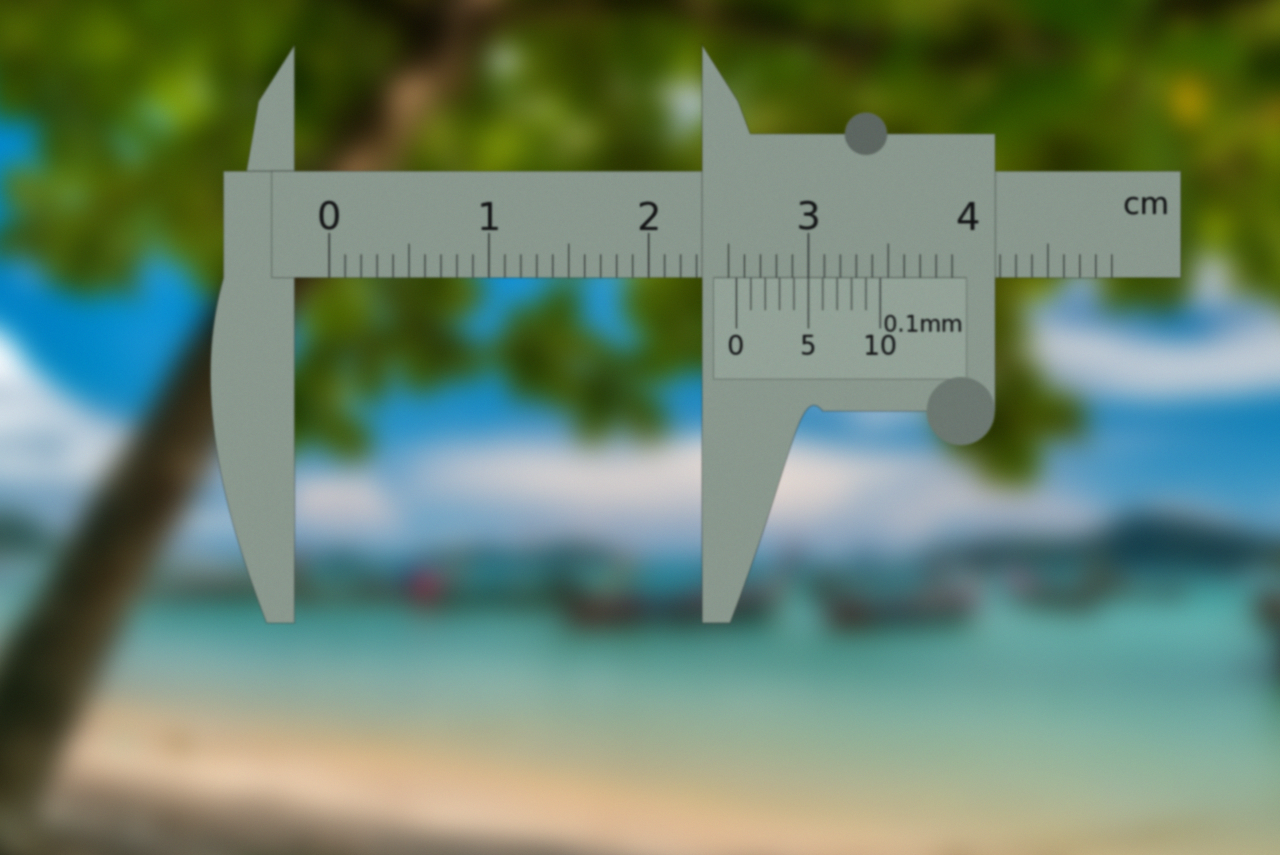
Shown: 25.5 mm
